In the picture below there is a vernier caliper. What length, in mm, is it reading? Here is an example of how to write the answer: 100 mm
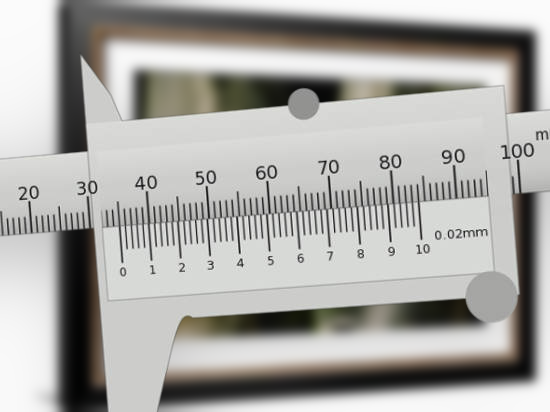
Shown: 35.0 mm
